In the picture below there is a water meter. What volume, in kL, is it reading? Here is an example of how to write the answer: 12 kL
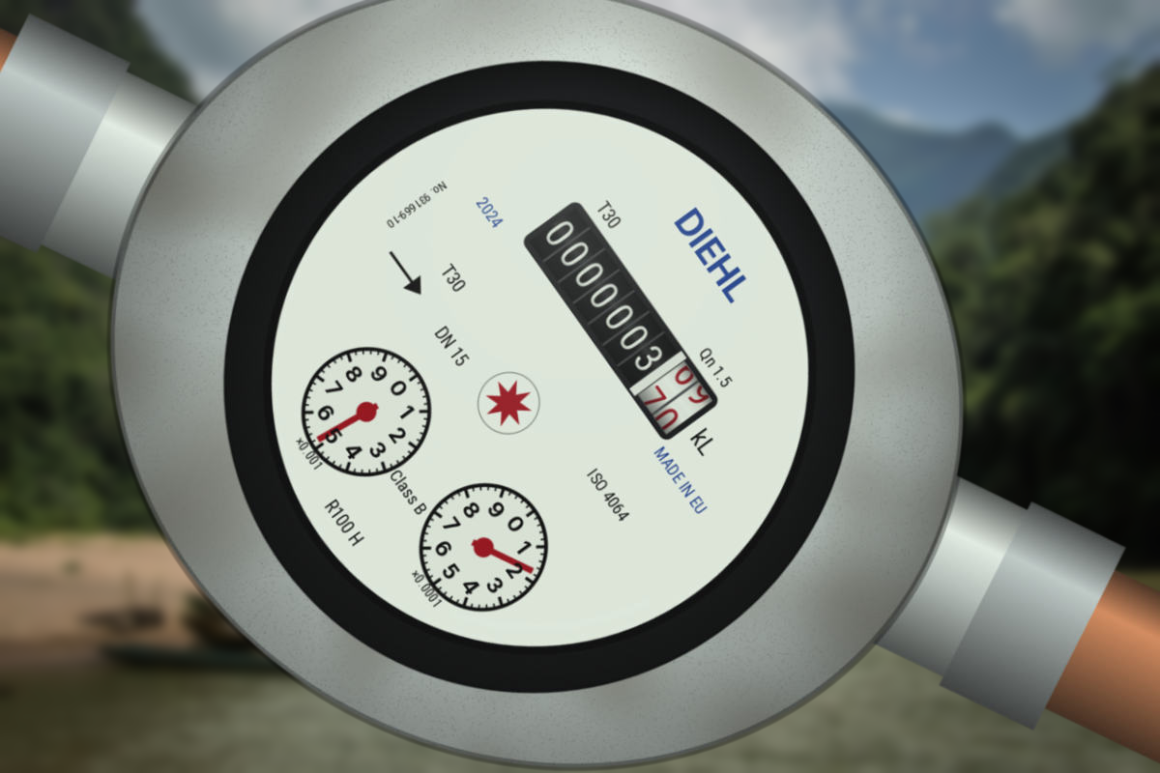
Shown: 3.6951 kL
